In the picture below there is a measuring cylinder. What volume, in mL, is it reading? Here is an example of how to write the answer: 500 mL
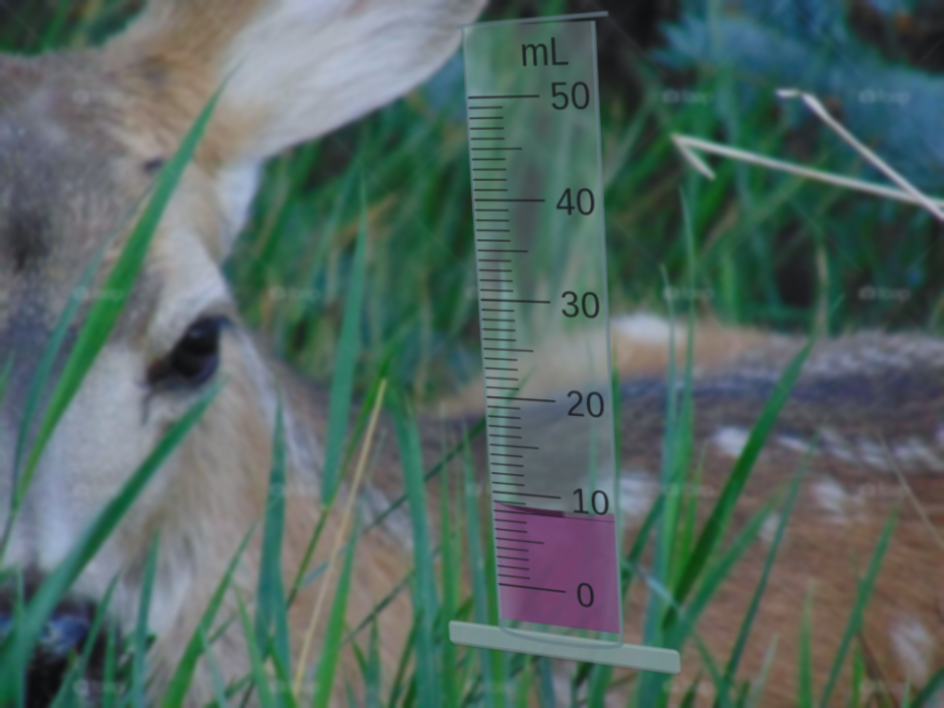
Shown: 8 mL
